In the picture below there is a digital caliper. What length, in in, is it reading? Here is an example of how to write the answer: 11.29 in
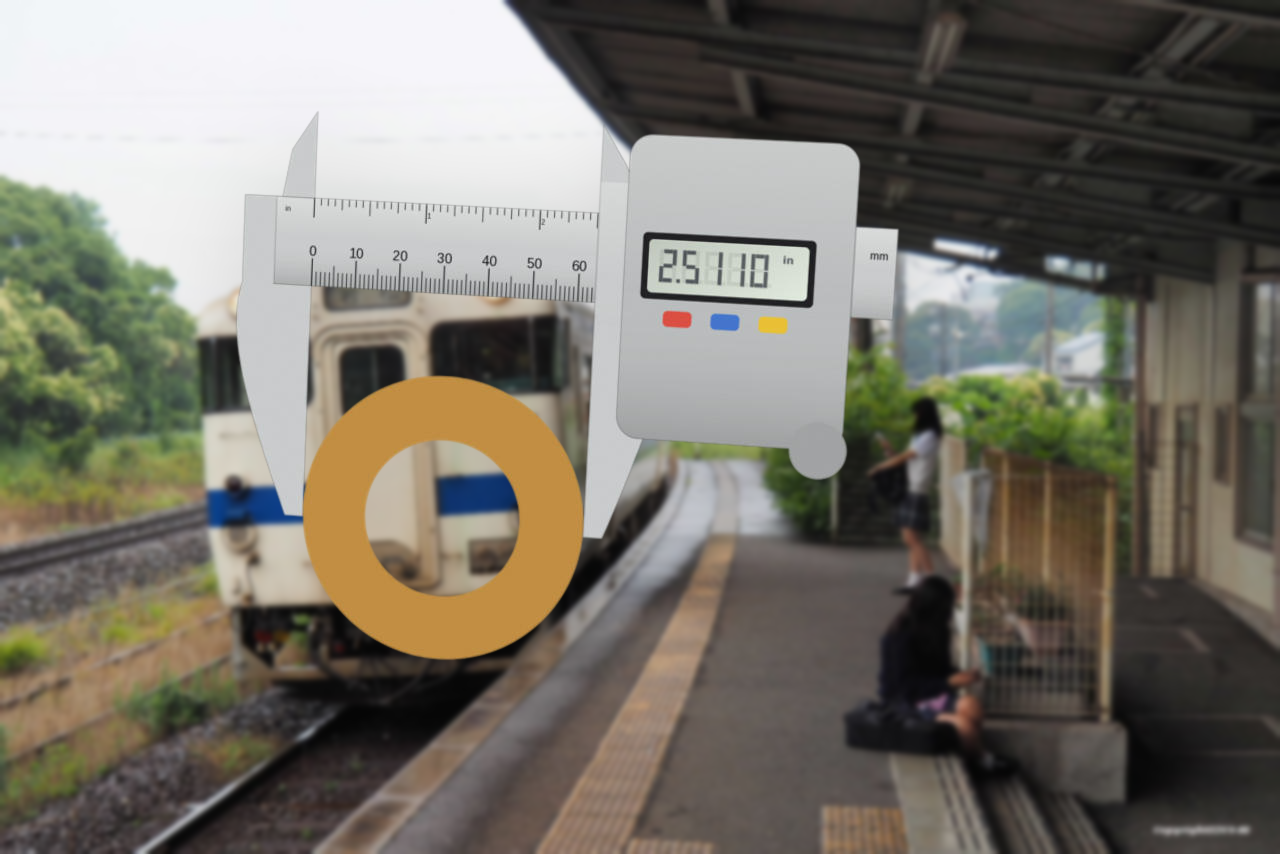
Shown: 2.5110 in
